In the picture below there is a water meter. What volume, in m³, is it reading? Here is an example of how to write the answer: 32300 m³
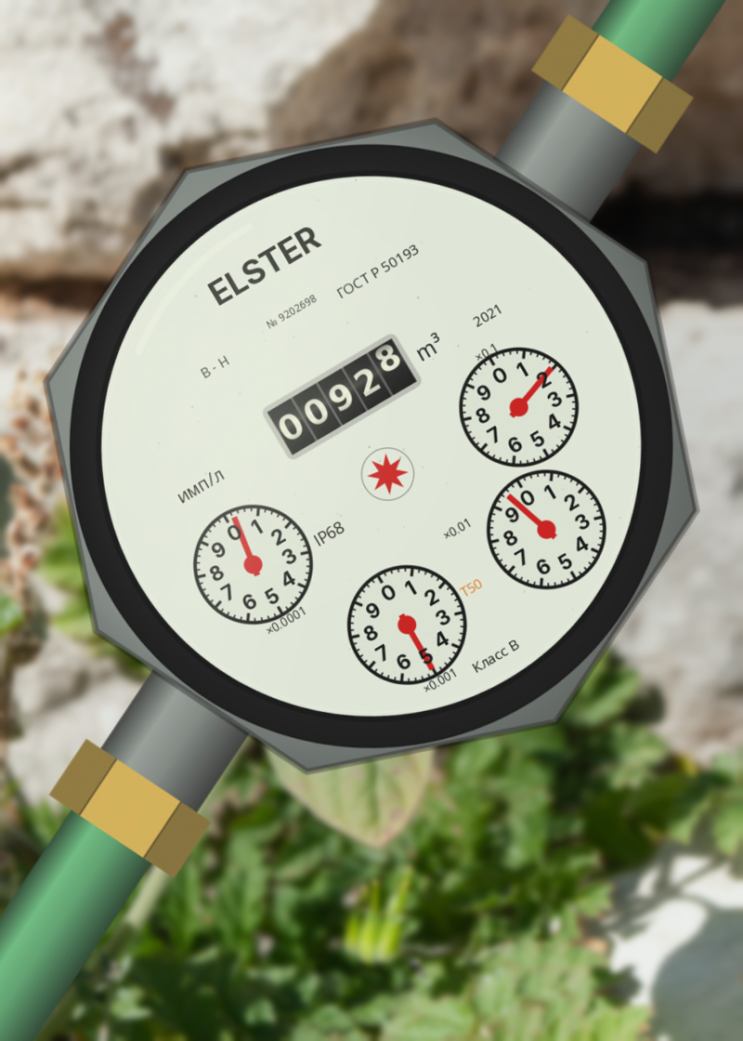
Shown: 928.1950 m³
